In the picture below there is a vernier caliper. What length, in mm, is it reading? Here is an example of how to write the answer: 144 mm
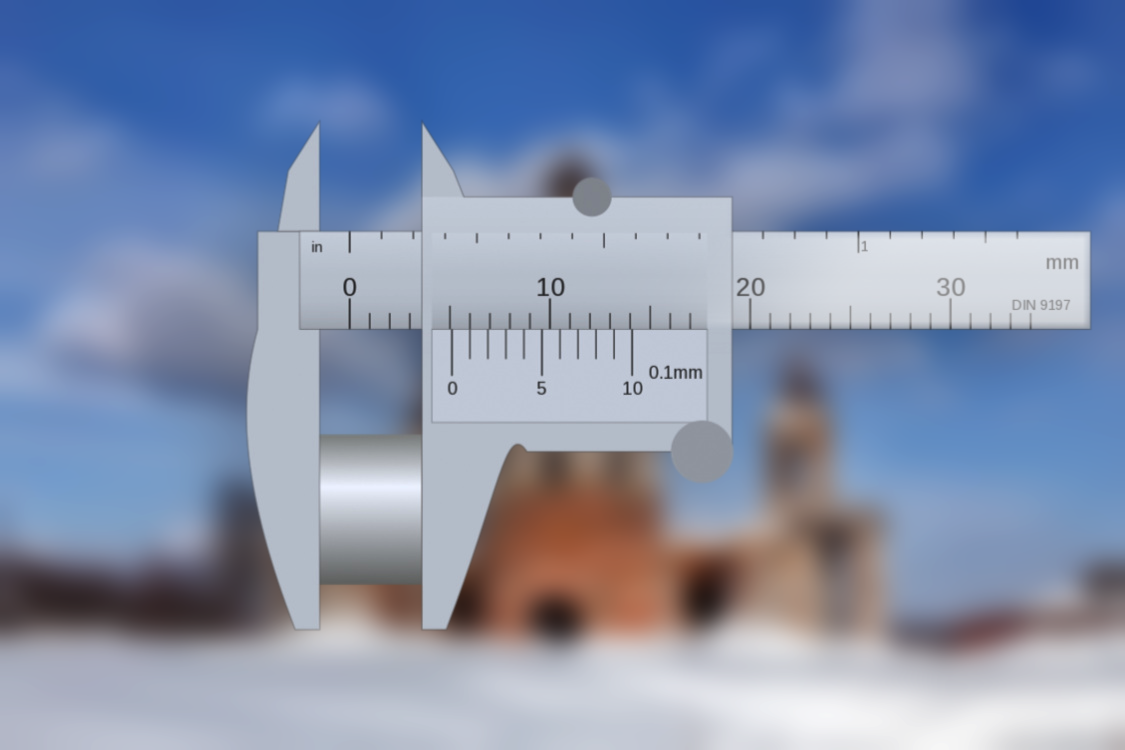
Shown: 5.1 mm
